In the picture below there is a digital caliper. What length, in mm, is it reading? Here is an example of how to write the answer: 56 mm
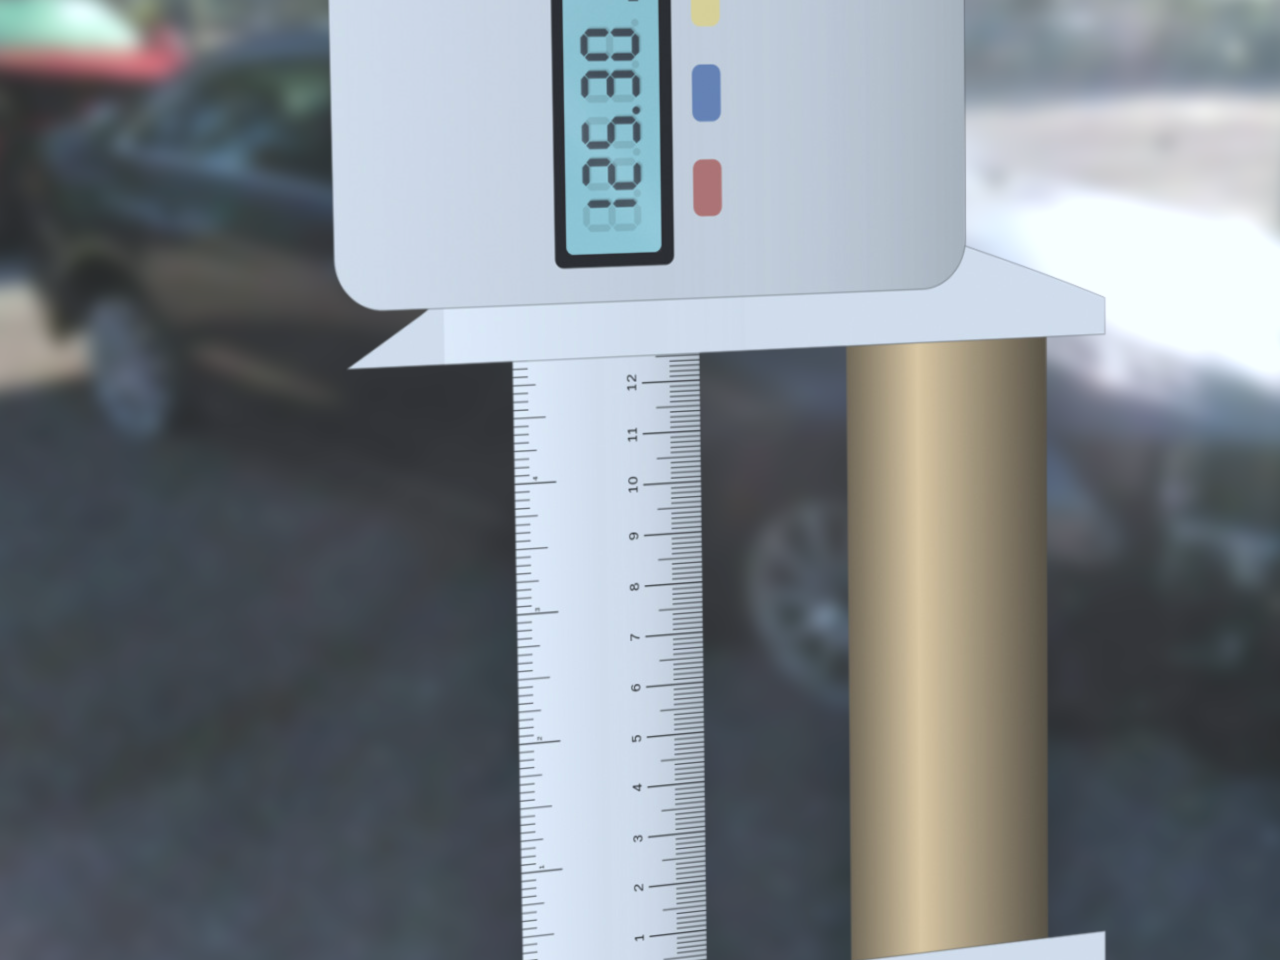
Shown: 125.30 mm
